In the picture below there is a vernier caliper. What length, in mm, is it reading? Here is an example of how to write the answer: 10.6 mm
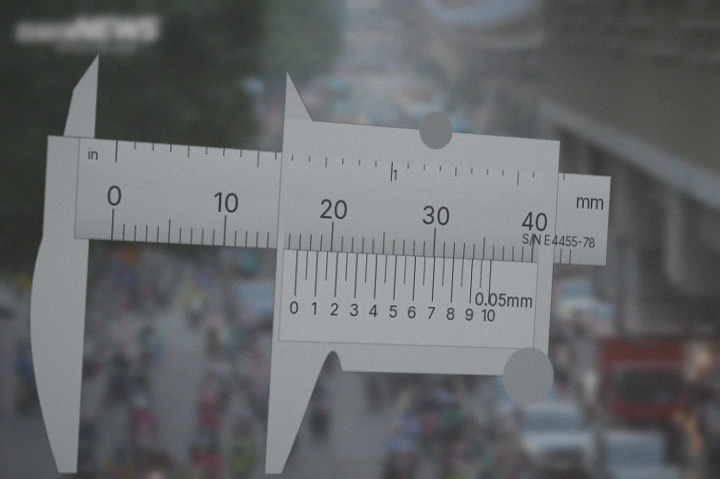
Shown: 16.8 mm
